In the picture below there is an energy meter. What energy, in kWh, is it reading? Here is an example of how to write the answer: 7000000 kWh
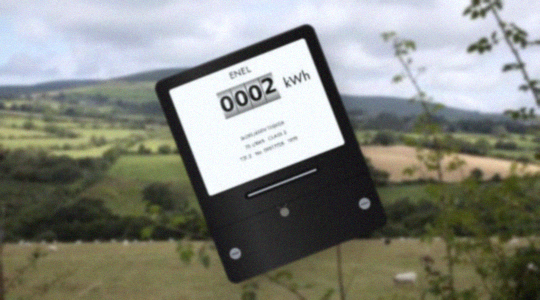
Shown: 2 kWh
